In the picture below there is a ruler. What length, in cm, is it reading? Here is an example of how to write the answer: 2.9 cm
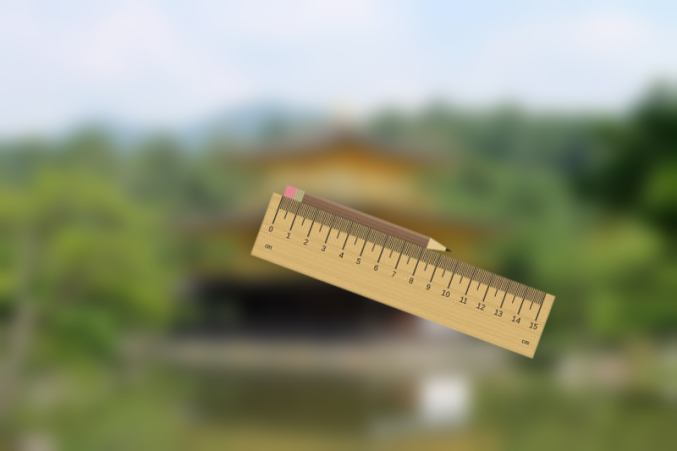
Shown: 9.5 cm
